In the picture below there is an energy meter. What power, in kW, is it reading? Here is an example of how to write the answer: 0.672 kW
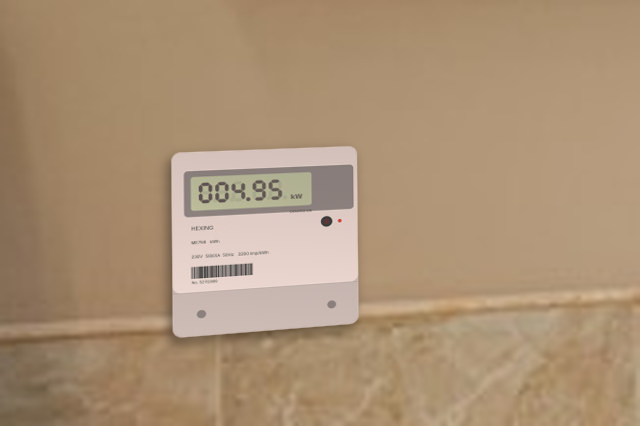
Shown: 4.95 kW
